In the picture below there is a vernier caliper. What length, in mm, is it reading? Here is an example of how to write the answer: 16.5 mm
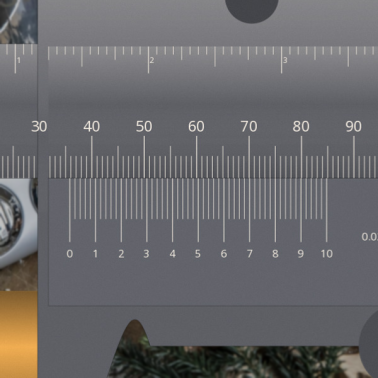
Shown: 35.8 mm
